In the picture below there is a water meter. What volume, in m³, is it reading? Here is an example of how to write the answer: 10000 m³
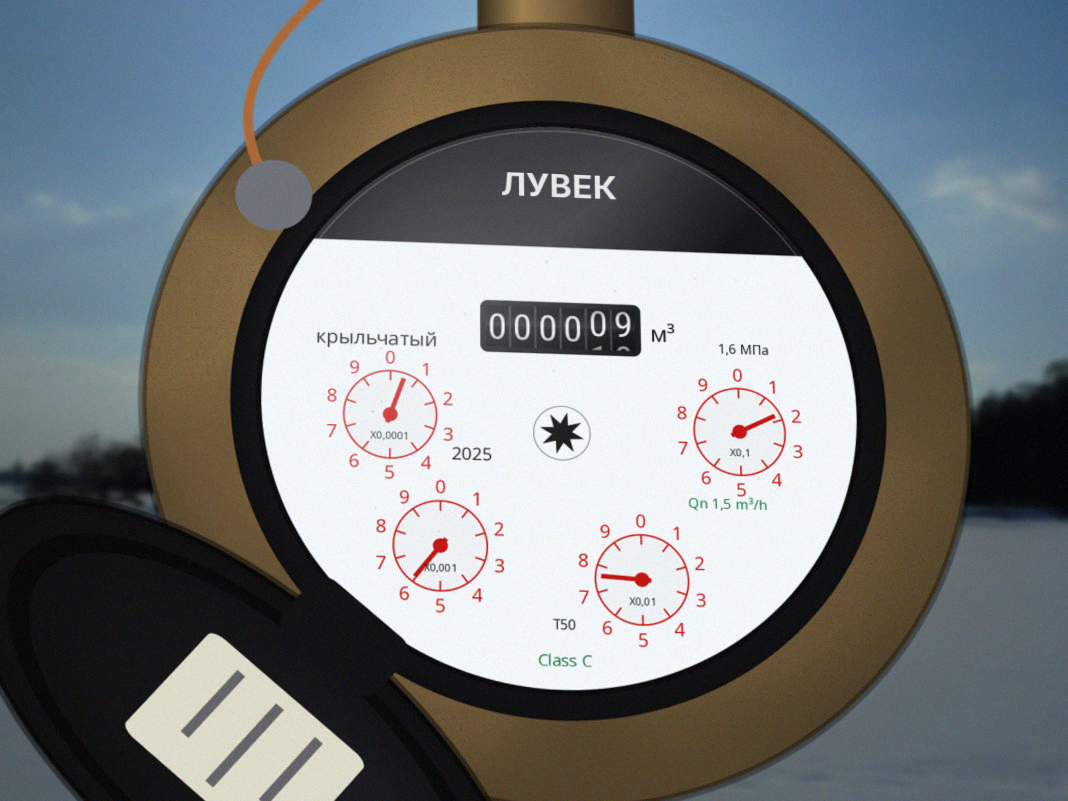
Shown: 9.1760 m³
